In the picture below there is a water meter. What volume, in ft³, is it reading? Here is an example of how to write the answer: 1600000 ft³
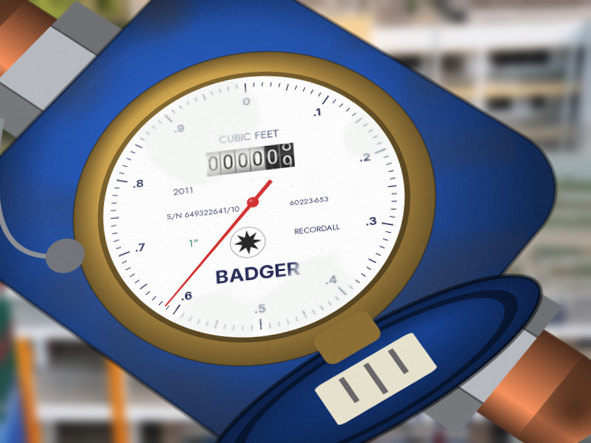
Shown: 8.61 ft³
